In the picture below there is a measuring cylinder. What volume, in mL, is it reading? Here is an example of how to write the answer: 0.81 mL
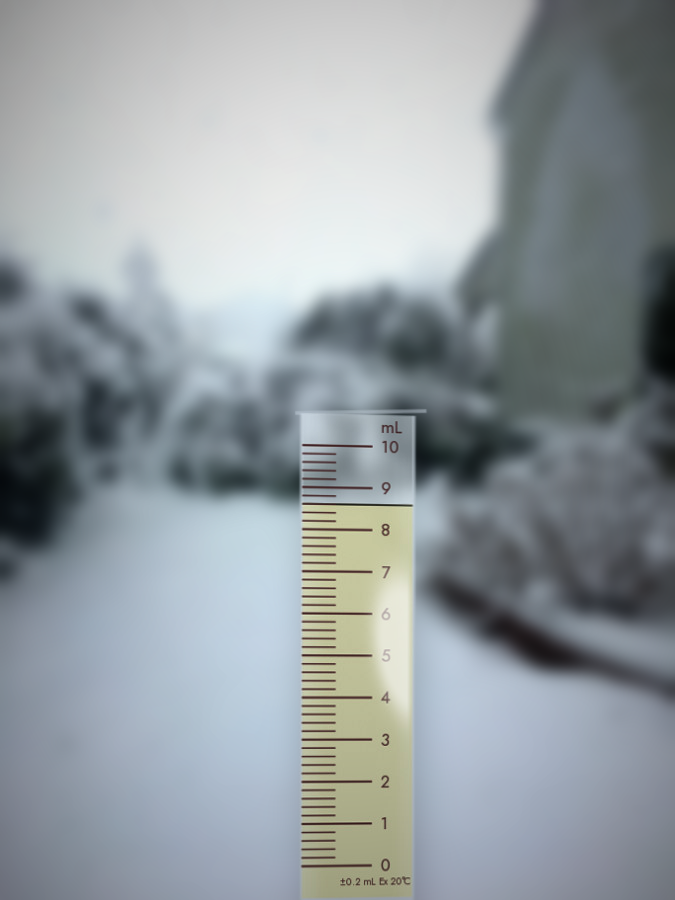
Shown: 8.6 mL
